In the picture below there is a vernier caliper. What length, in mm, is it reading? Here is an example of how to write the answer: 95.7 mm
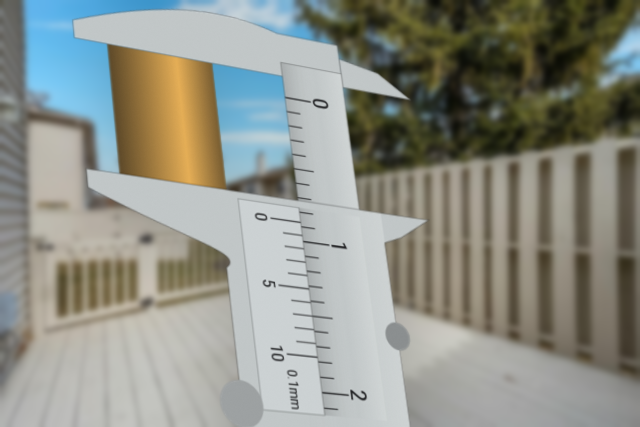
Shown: 8.7 mm
